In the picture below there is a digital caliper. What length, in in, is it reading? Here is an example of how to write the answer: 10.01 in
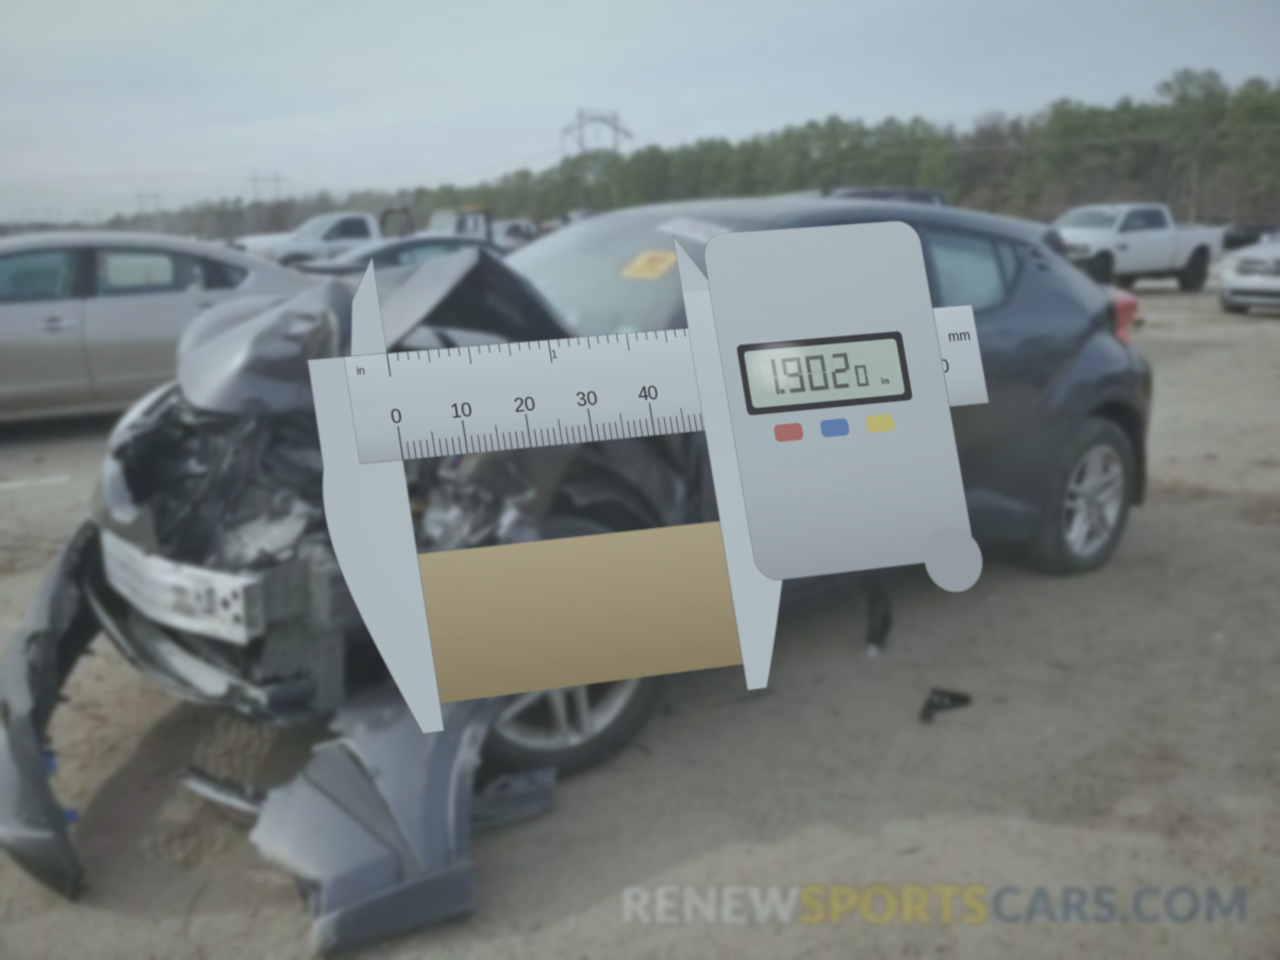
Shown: 1.9020 in
